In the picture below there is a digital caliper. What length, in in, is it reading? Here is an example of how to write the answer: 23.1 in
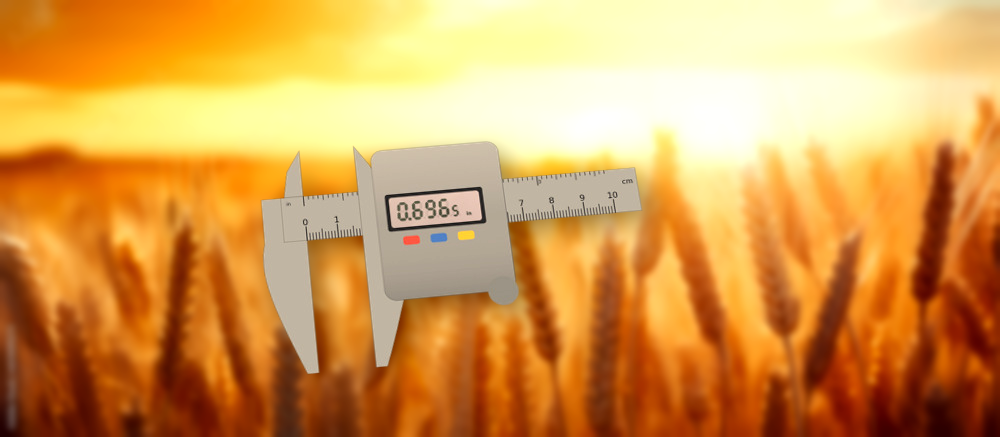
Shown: 0.6965 in
